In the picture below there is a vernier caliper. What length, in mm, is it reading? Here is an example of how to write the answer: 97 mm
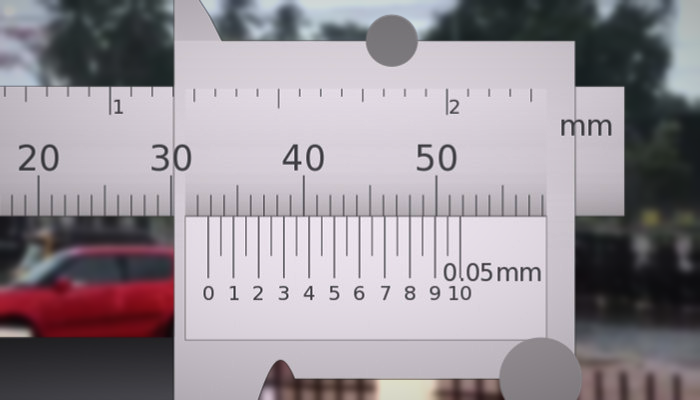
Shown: 32.8 mm
